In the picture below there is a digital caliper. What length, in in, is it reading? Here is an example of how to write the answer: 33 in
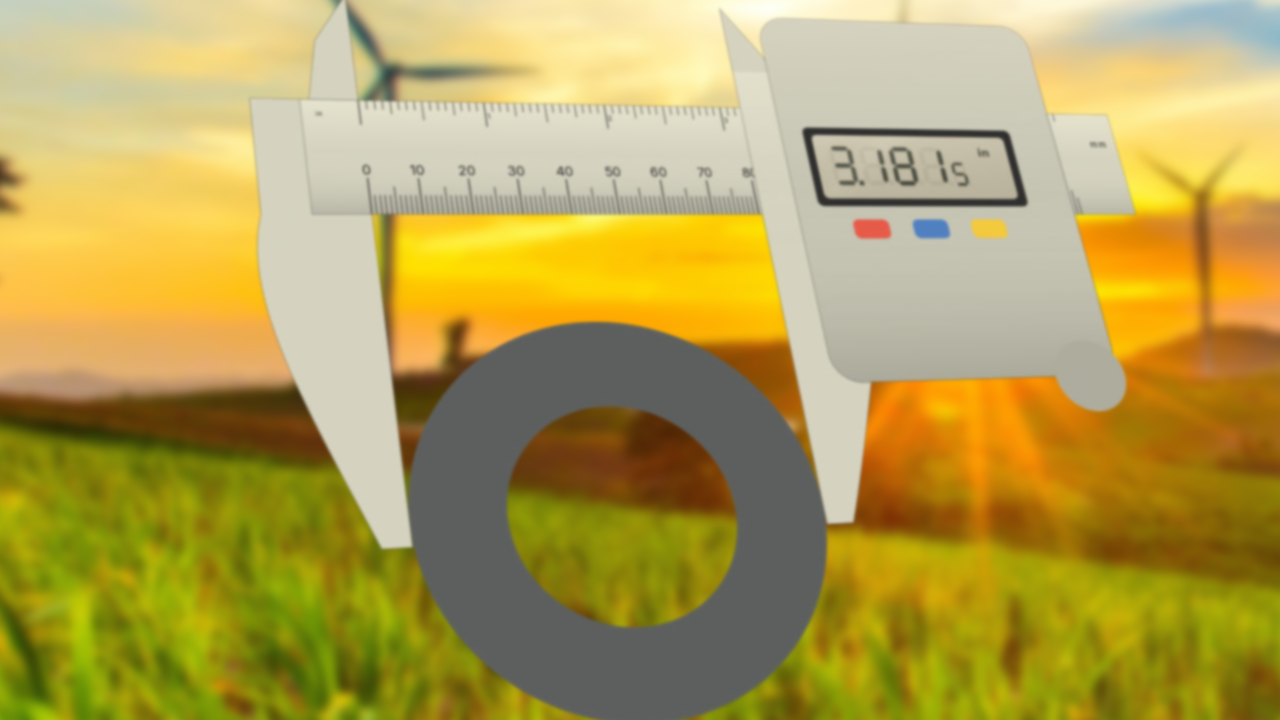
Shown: 3.1815 in
